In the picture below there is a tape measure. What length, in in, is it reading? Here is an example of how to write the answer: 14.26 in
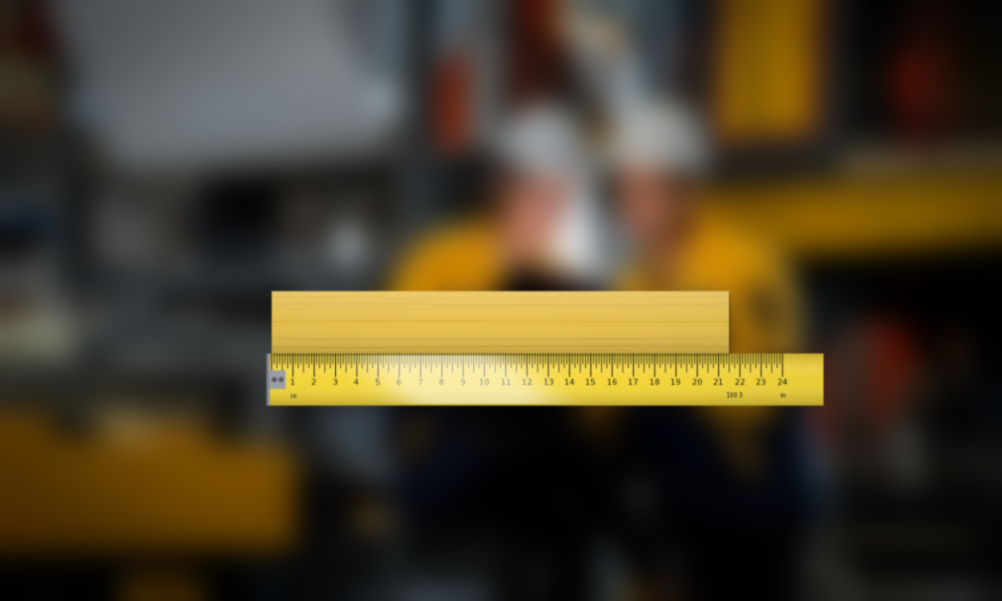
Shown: 21.5 in
